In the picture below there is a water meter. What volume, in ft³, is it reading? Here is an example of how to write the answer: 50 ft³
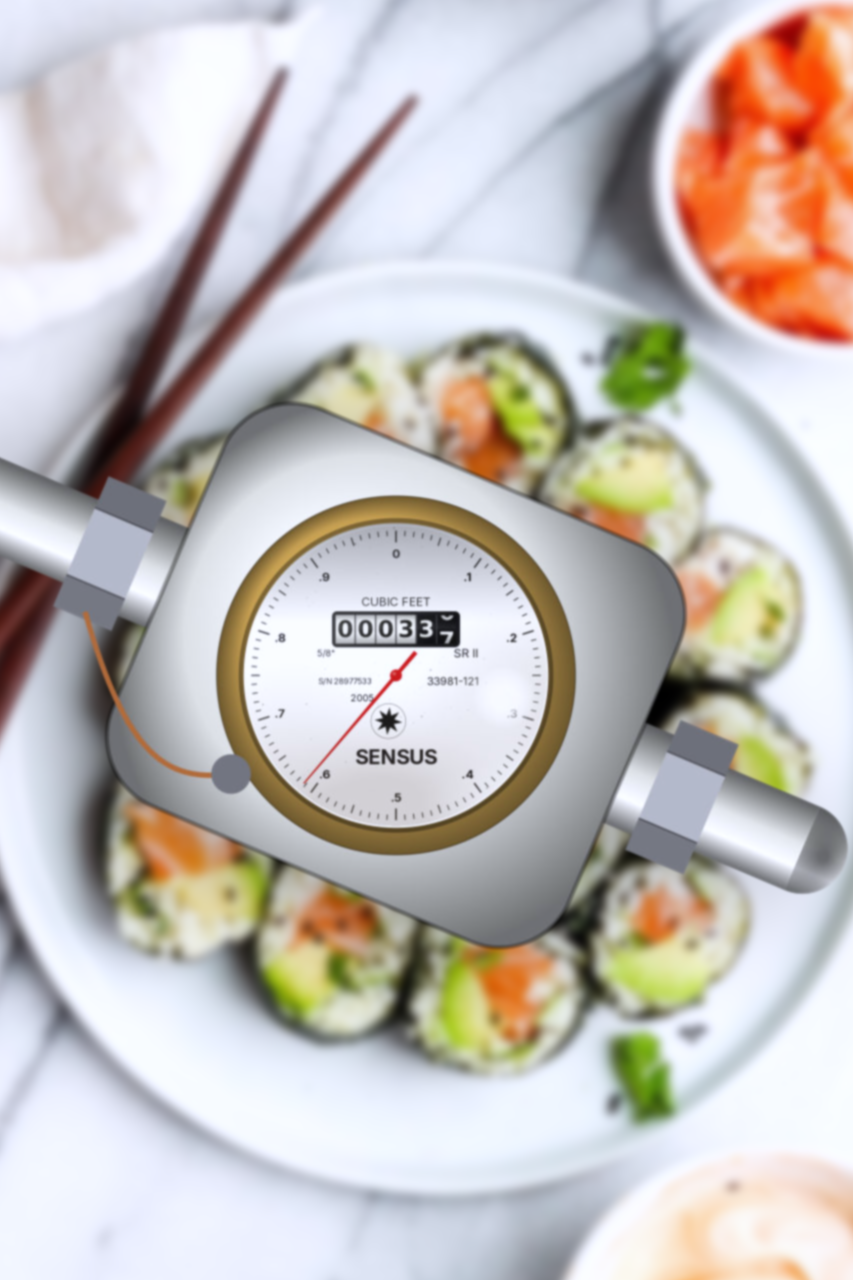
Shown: 336.61 ft³
